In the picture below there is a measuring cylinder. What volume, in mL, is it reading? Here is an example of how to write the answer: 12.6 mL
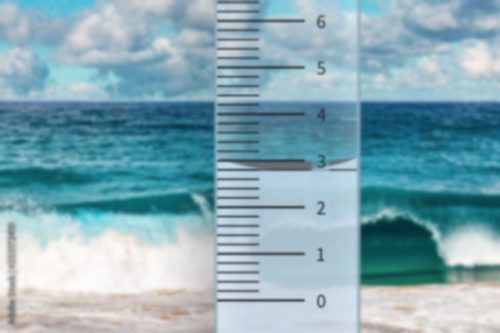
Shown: 2.8 mL
